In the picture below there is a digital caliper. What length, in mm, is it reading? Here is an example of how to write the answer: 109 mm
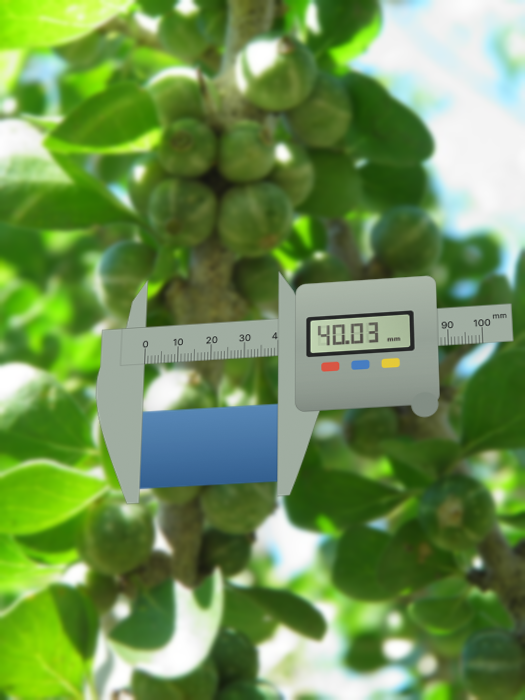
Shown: 40.03 mm
